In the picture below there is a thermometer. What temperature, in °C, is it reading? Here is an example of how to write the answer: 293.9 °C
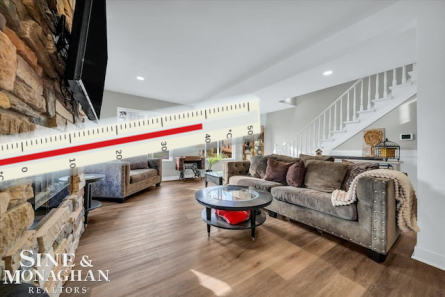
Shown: 39 °C
